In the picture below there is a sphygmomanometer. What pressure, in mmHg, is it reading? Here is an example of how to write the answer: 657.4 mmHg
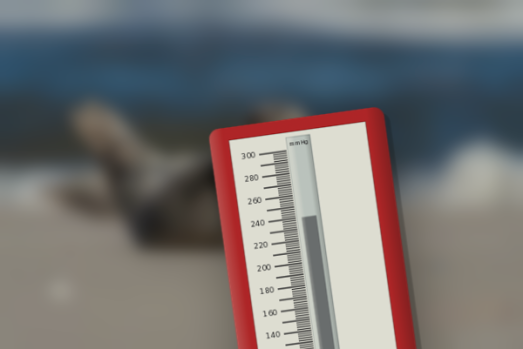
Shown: 240 mmHg
